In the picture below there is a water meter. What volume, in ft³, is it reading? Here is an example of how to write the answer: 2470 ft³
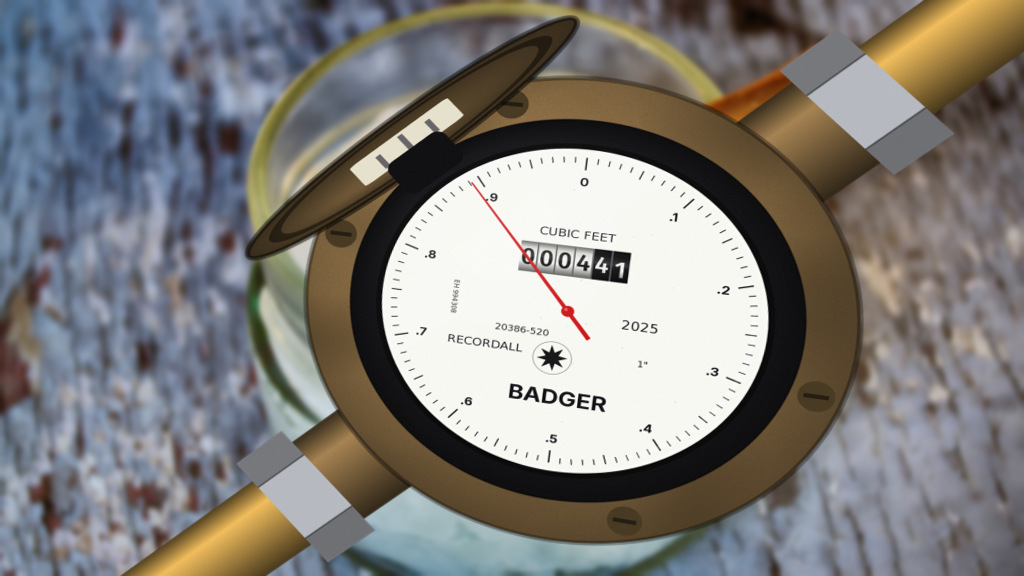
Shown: 440.89 ft³
